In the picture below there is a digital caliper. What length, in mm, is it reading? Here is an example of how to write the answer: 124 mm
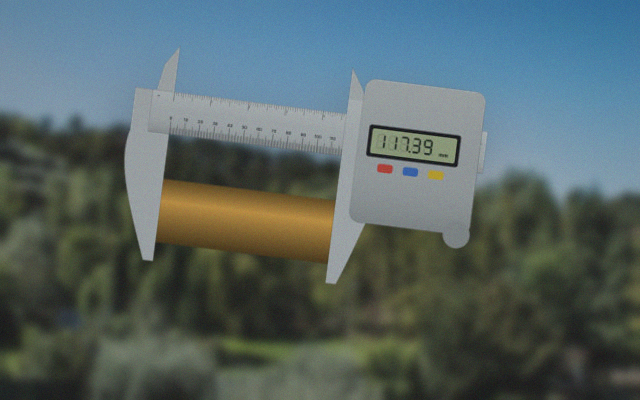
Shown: 117.39 mm
